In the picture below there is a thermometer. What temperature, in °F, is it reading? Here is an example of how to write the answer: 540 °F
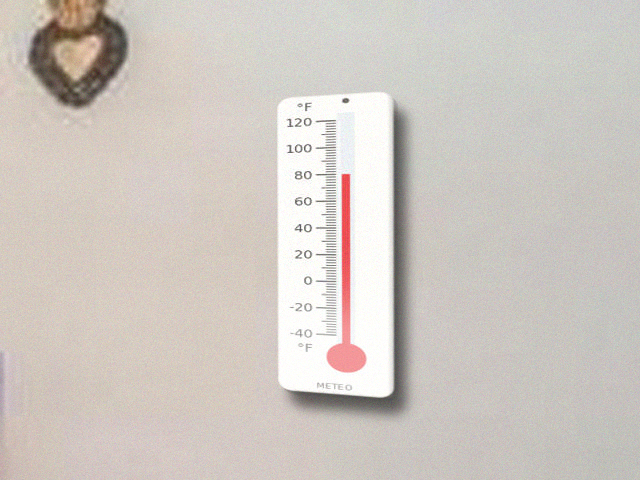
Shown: 80 °F
